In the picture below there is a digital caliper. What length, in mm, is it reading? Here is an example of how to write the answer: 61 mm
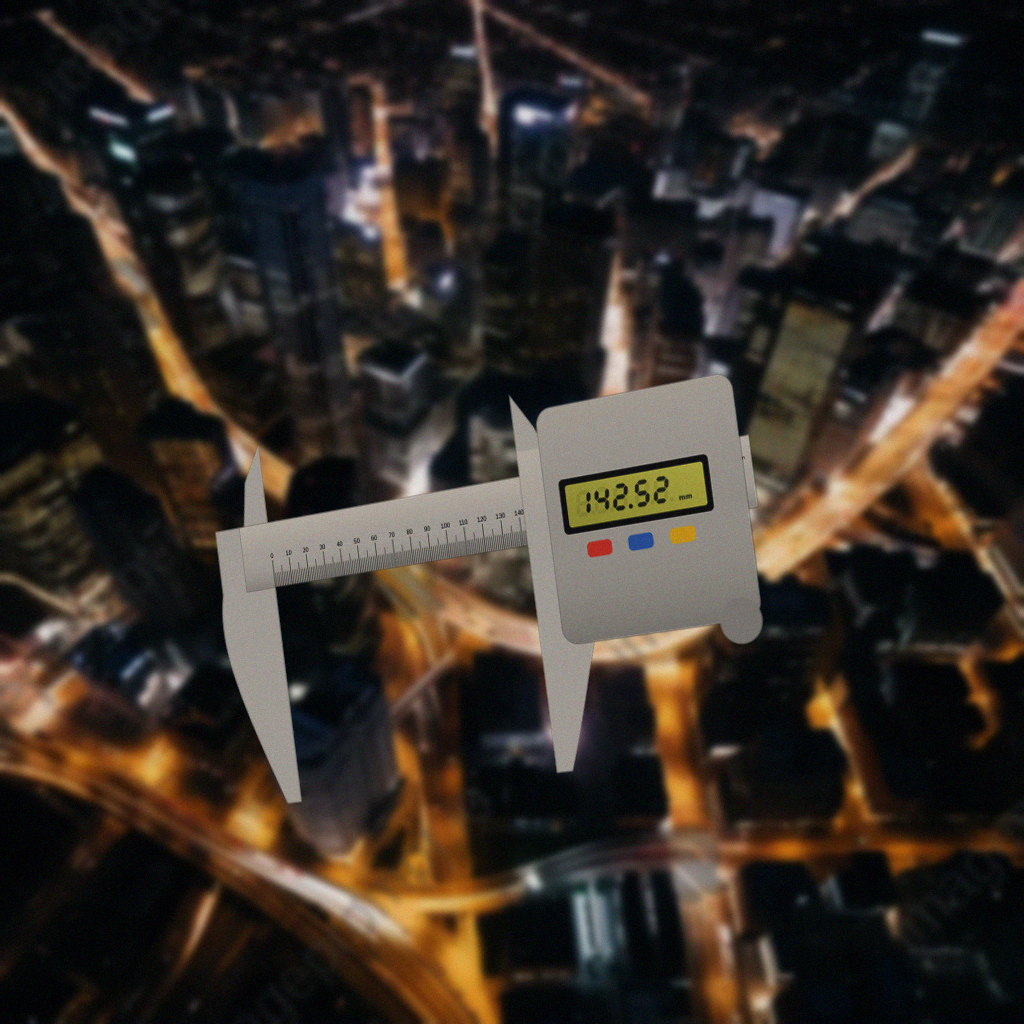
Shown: 142.52 mm
